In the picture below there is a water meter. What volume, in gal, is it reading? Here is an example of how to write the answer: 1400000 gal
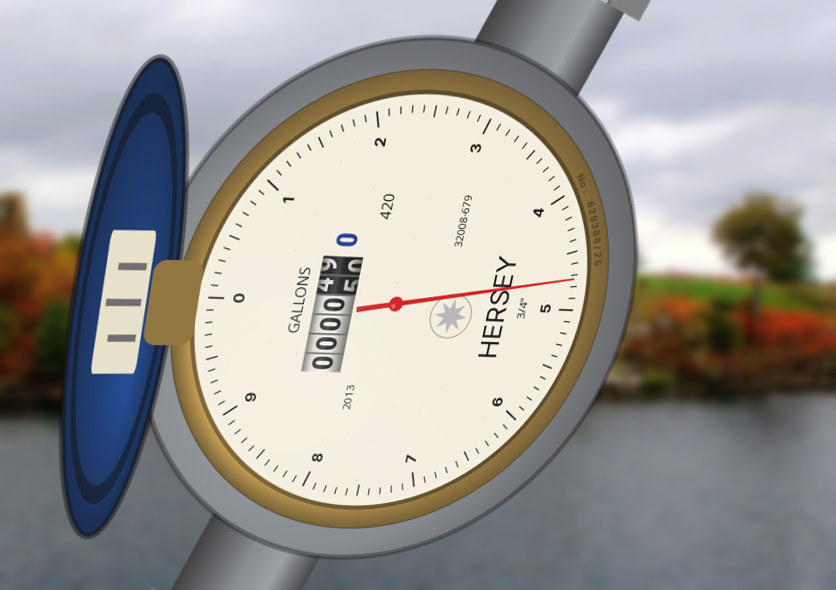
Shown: 494.7 gal
